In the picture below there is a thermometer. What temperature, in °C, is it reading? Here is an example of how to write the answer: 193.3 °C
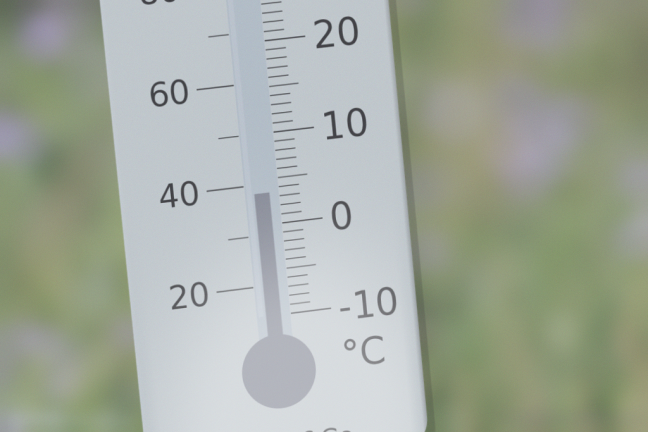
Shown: 3.5 °C
